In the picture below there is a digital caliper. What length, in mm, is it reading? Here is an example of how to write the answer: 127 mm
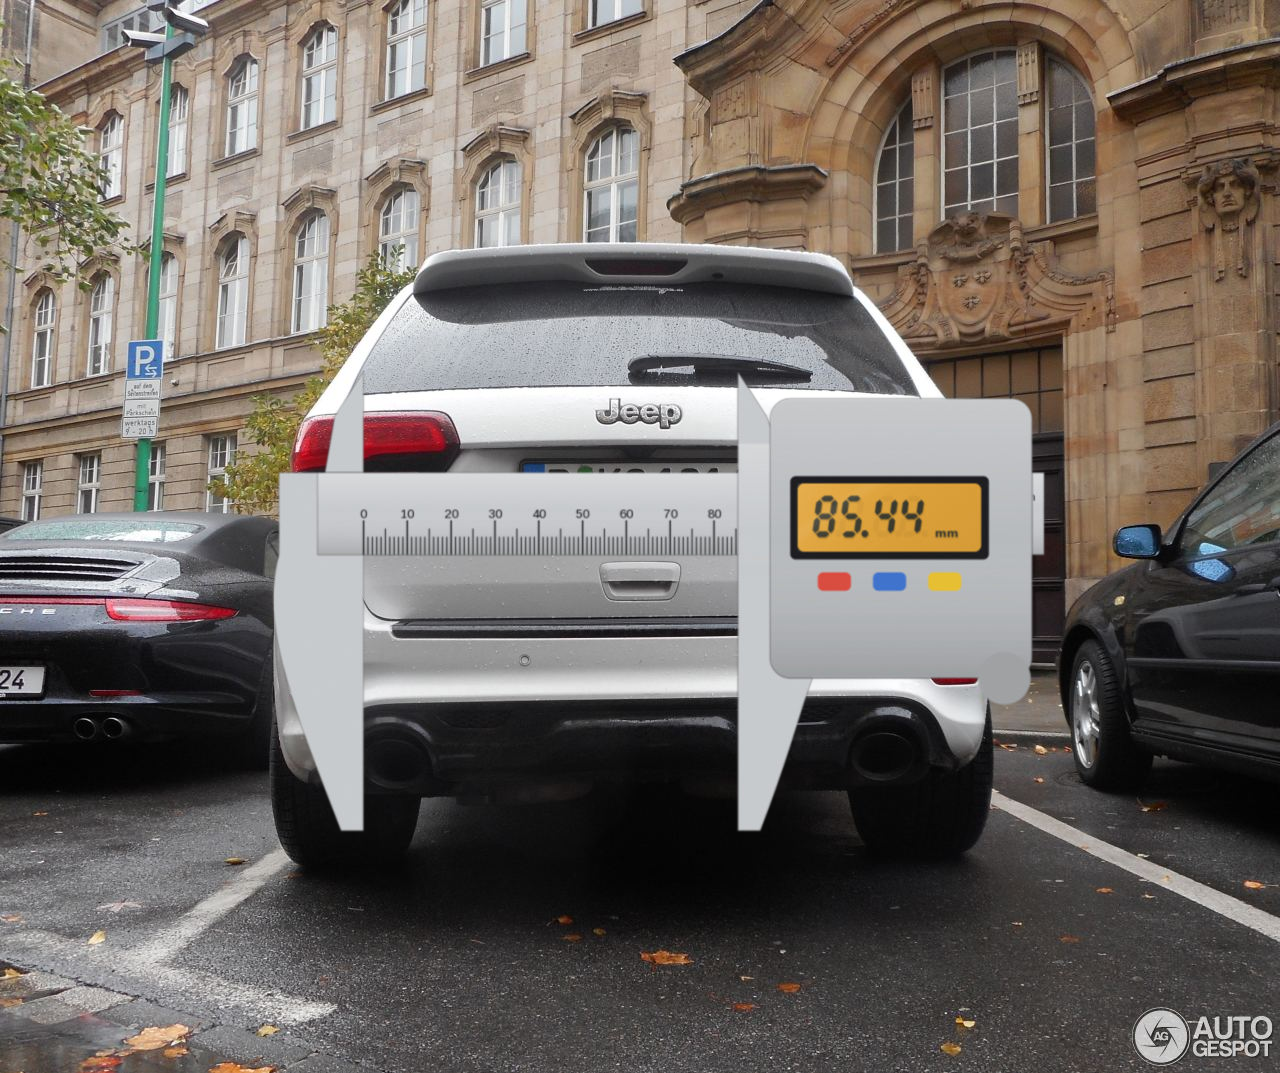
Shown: 85.44 mm
